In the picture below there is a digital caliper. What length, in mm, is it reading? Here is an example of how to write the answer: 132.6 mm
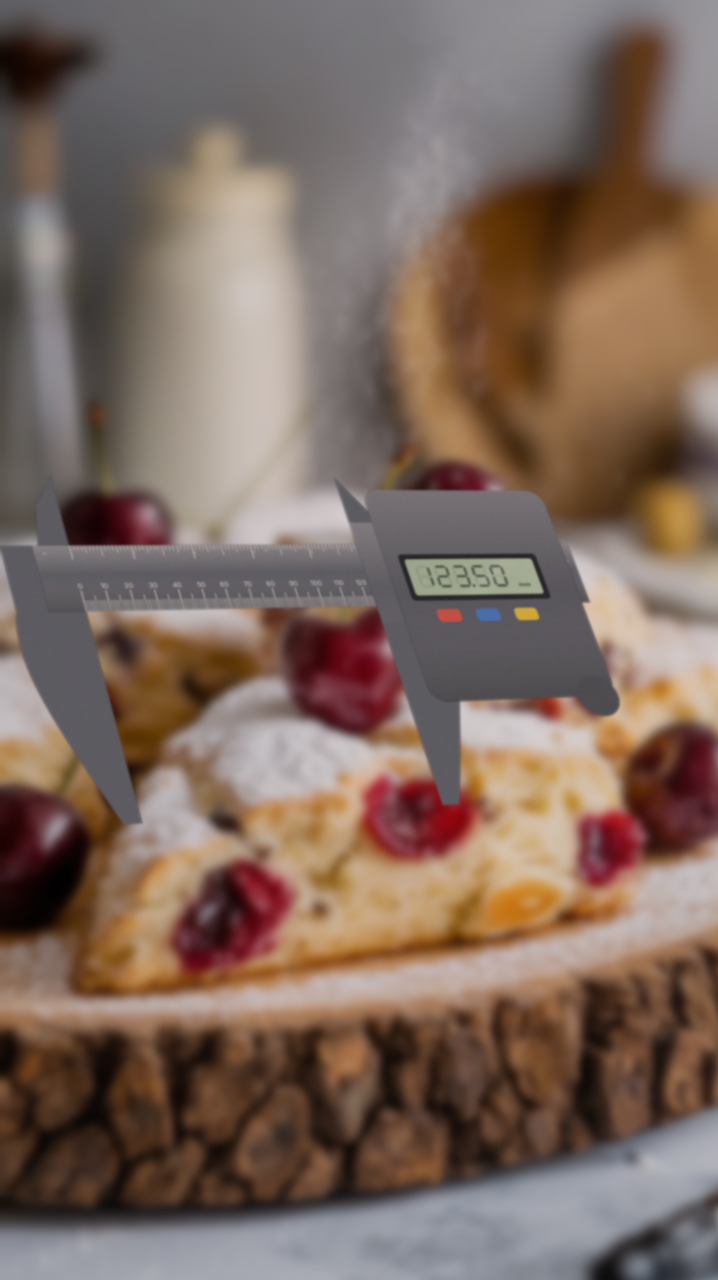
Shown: 123.50 mm
